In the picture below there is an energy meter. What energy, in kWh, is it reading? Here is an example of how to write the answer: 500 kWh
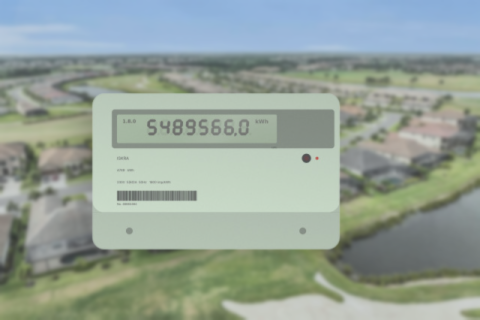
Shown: 5489566.0 kWh
